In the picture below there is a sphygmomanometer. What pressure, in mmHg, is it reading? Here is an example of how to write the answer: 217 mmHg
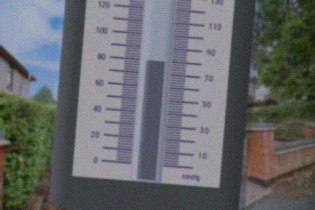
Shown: 80 mmHg
